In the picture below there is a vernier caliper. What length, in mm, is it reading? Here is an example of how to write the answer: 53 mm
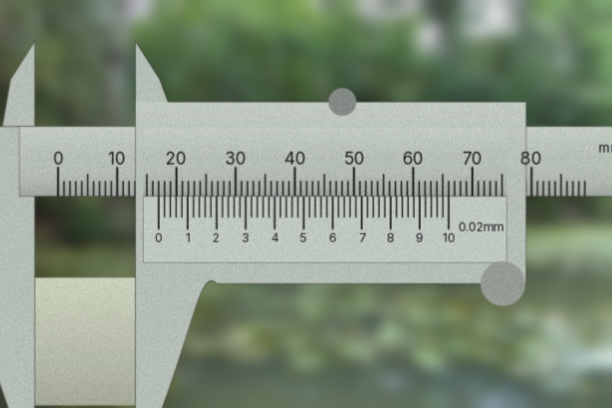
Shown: 17.0 mm
